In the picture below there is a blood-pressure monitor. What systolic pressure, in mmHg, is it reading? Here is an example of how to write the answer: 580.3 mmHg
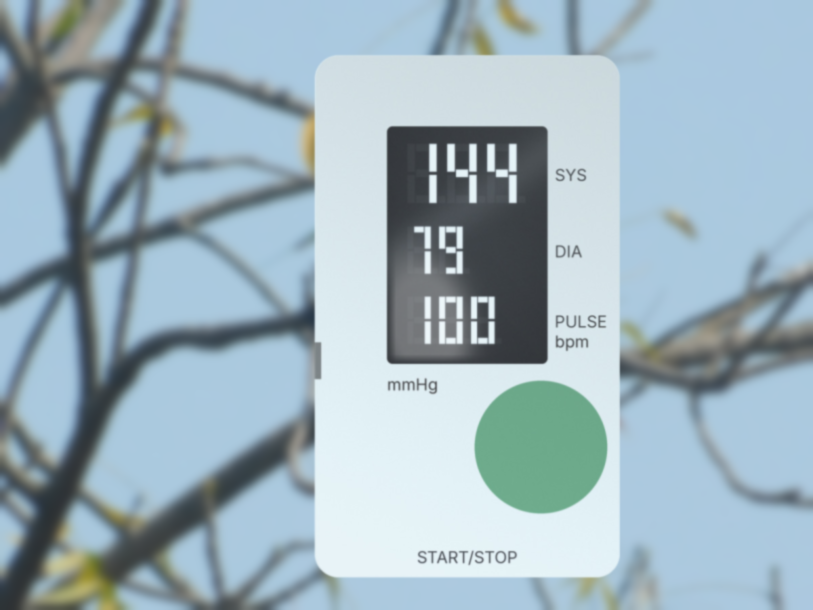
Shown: 144 mmHg
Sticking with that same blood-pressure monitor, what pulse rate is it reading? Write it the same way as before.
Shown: 100 bpm
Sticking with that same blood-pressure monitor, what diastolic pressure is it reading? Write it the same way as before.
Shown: 79 mmHg
